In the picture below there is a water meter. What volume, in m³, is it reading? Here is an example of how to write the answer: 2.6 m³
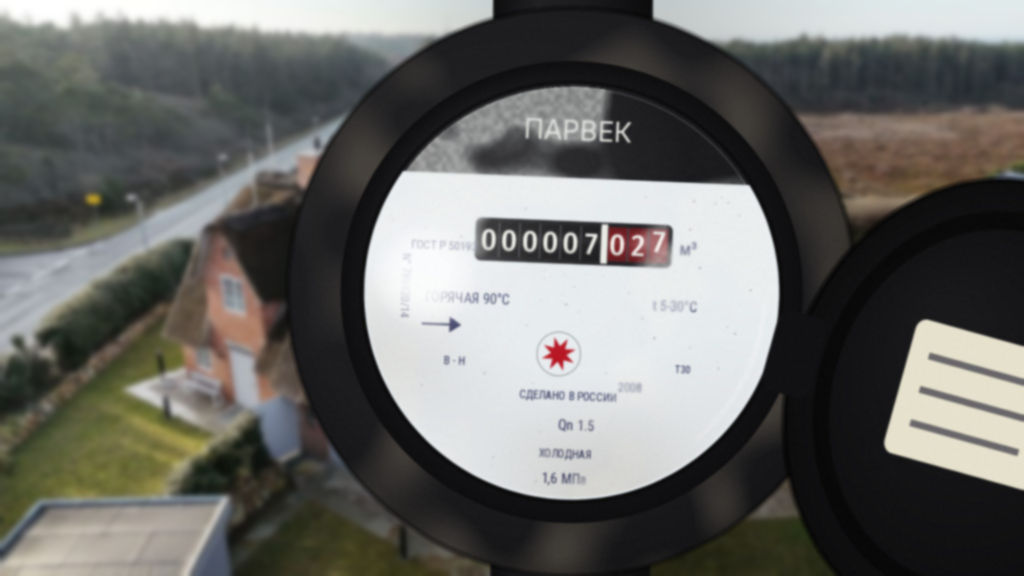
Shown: 7.027 m³
